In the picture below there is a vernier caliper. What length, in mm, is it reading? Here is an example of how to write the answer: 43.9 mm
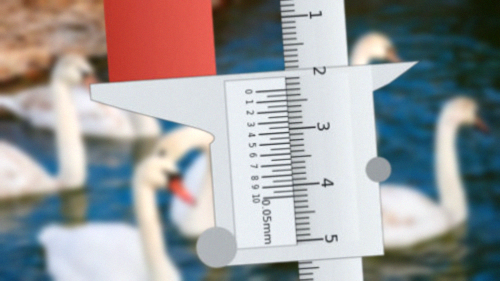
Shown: 23.0 mm
